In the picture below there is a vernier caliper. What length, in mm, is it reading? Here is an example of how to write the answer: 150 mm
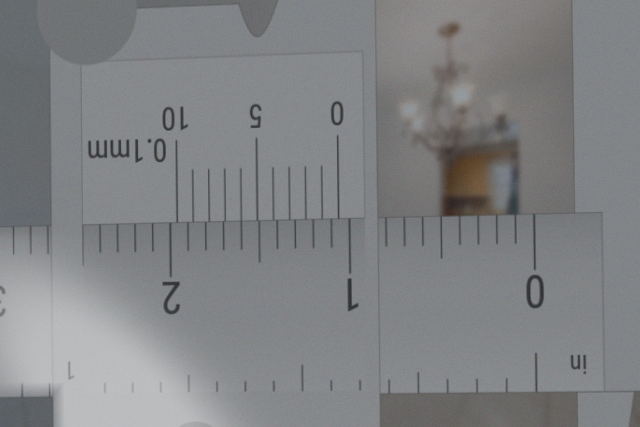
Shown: 10.6 mm
